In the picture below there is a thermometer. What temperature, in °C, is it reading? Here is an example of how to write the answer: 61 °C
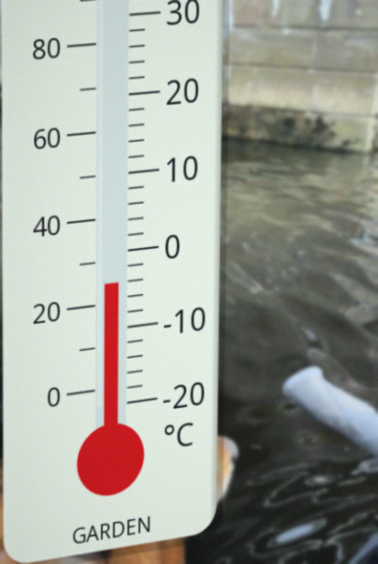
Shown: -4 °C
